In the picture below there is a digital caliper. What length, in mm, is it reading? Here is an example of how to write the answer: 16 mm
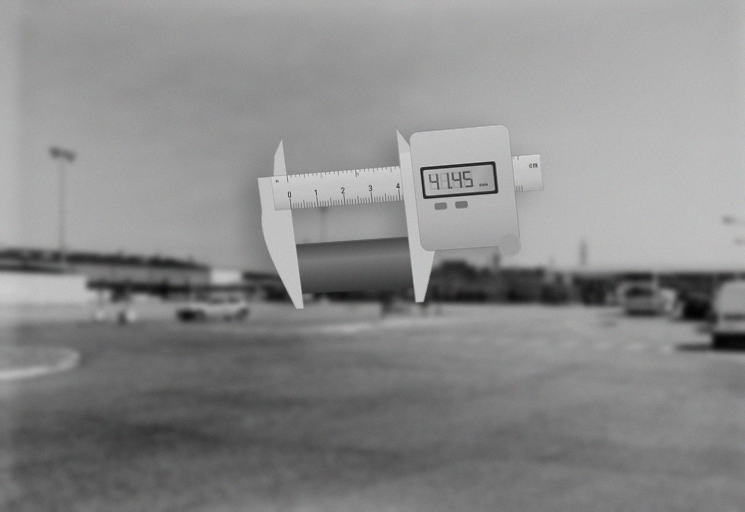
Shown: 41.45 mm
